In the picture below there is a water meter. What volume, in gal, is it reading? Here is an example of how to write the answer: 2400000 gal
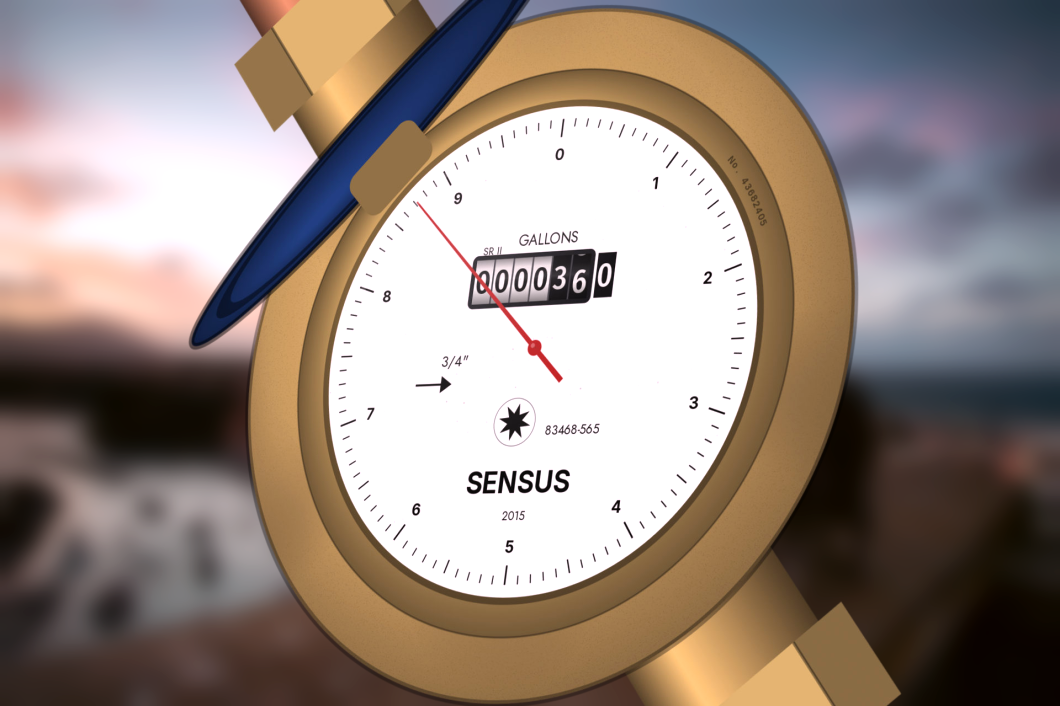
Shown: 358.7 gal
